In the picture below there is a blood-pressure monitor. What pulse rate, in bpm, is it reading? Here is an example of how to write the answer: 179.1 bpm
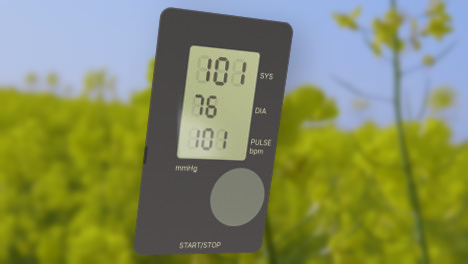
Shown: 101 bpm
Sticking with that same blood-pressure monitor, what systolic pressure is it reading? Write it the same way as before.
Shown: 101 mmHg
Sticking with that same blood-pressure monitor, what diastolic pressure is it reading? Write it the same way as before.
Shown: 76 mmHg
